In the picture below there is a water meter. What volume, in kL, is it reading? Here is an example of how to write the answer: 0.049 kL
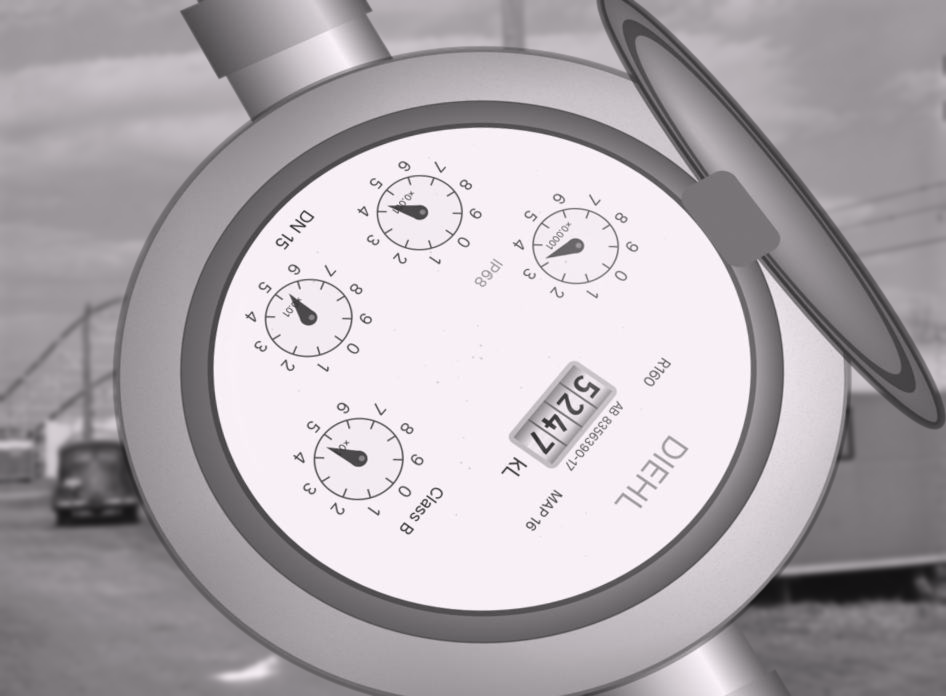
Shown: 5247.4543 kL
